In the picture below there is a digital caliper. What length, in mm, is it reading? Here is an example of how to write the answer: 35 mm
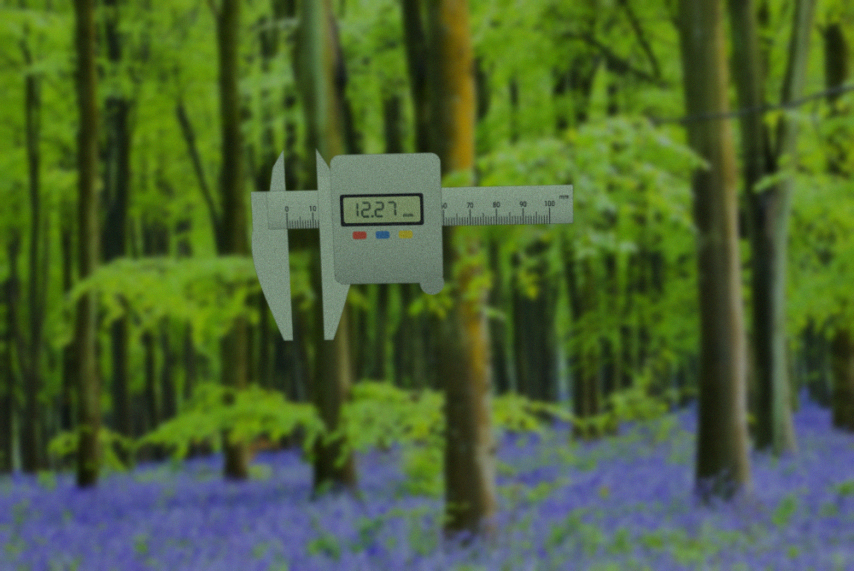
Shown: 12.27 mm
